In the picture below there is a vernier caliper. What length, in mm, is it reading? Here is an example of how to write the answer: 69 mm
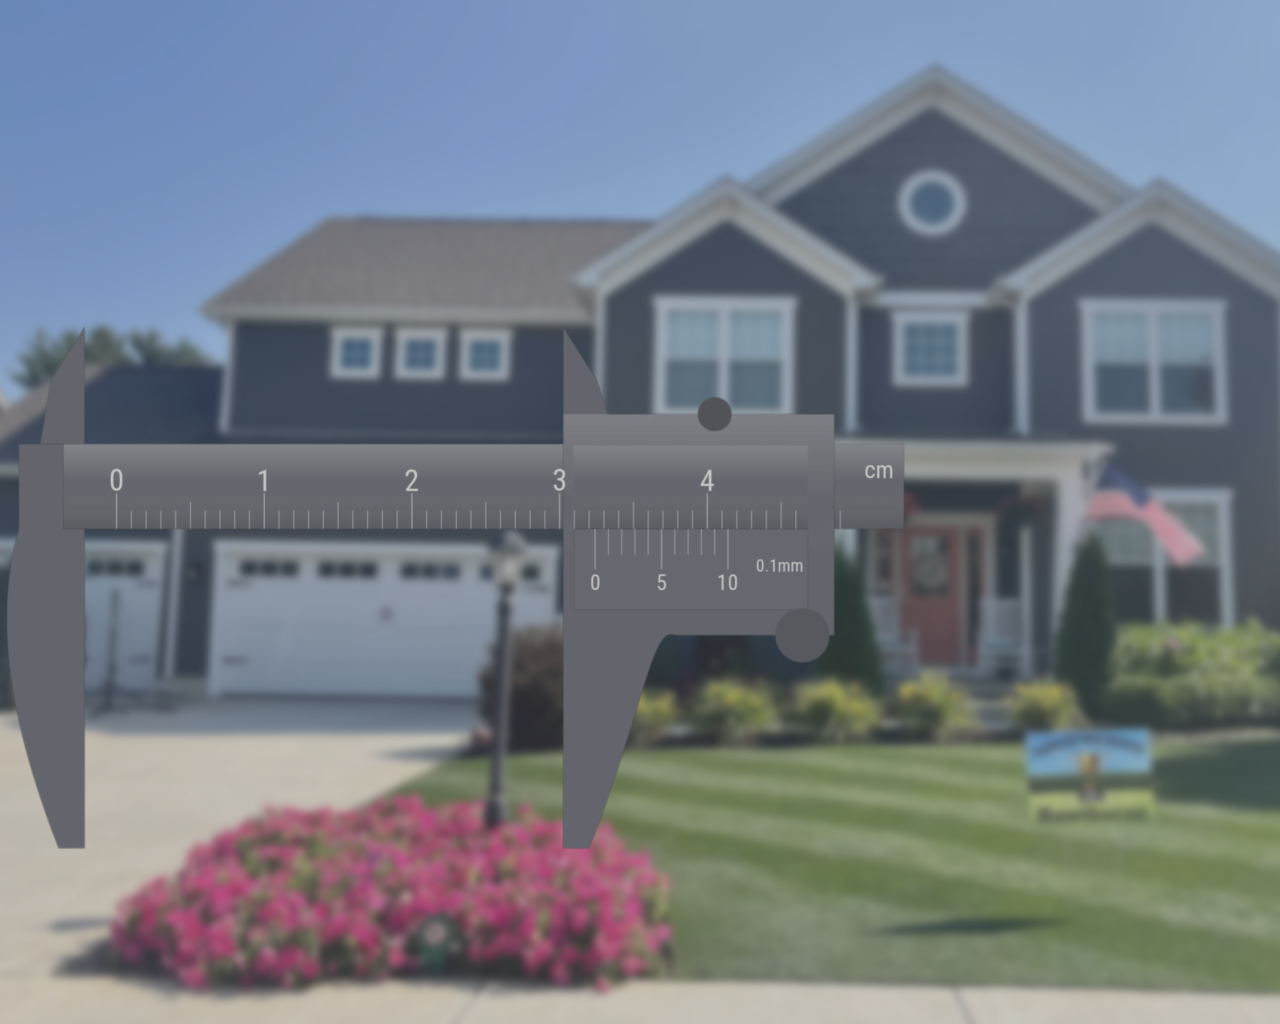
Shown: 32.4 mm
